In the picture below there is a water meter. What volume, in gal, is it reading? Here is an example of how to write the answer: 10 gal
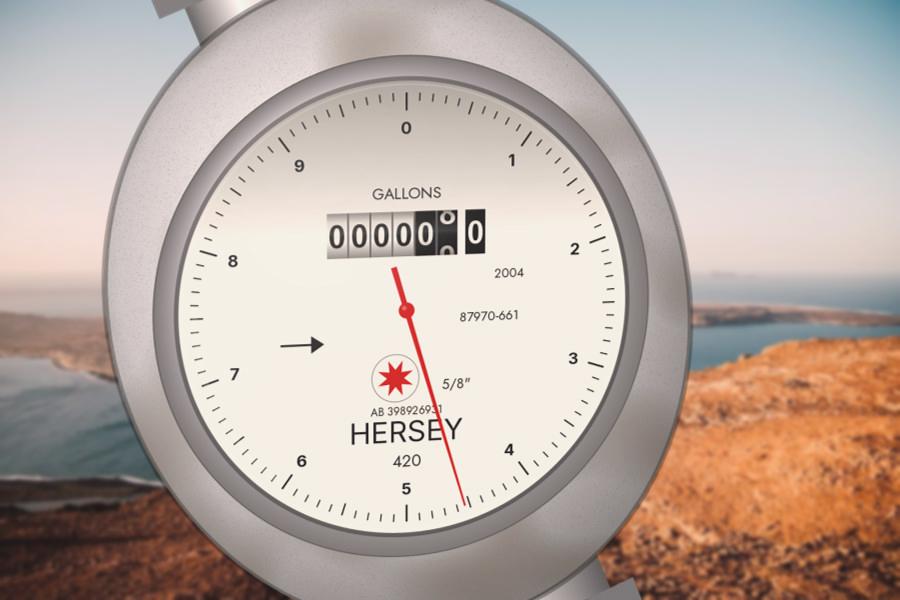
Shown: 84.5 gal
